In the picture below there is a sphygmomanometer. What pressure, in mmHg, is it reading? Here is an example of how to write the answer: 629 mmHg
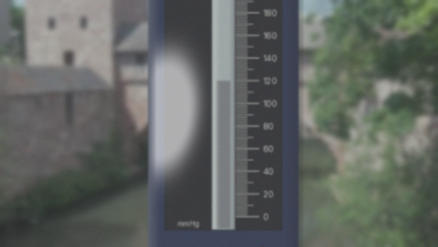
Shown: 120 mmHg
